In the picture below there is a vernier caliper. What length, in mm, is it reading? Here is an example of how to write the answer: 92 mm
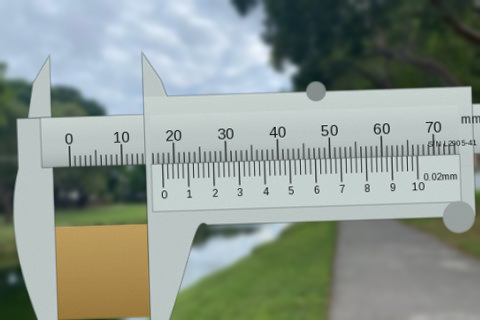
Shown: 17.8 mm
